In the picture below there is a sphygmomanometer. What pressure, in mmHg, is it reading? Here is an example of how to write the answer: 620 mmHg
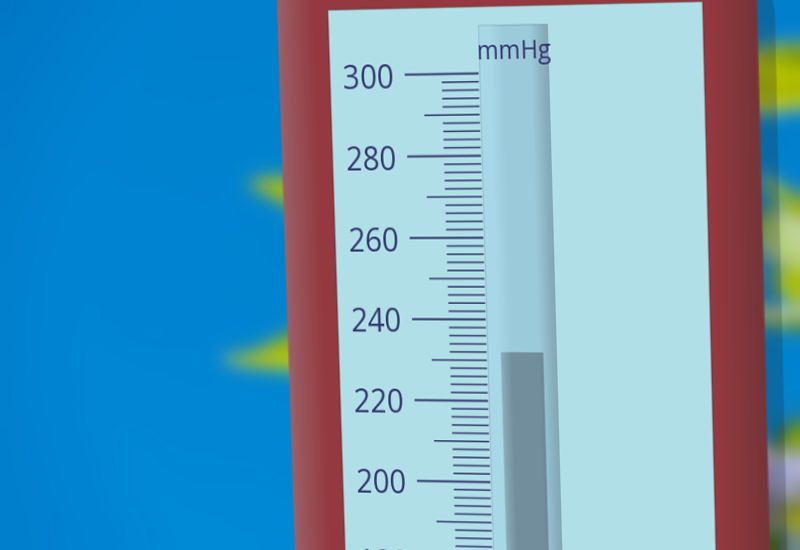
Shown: 232 mmHg
